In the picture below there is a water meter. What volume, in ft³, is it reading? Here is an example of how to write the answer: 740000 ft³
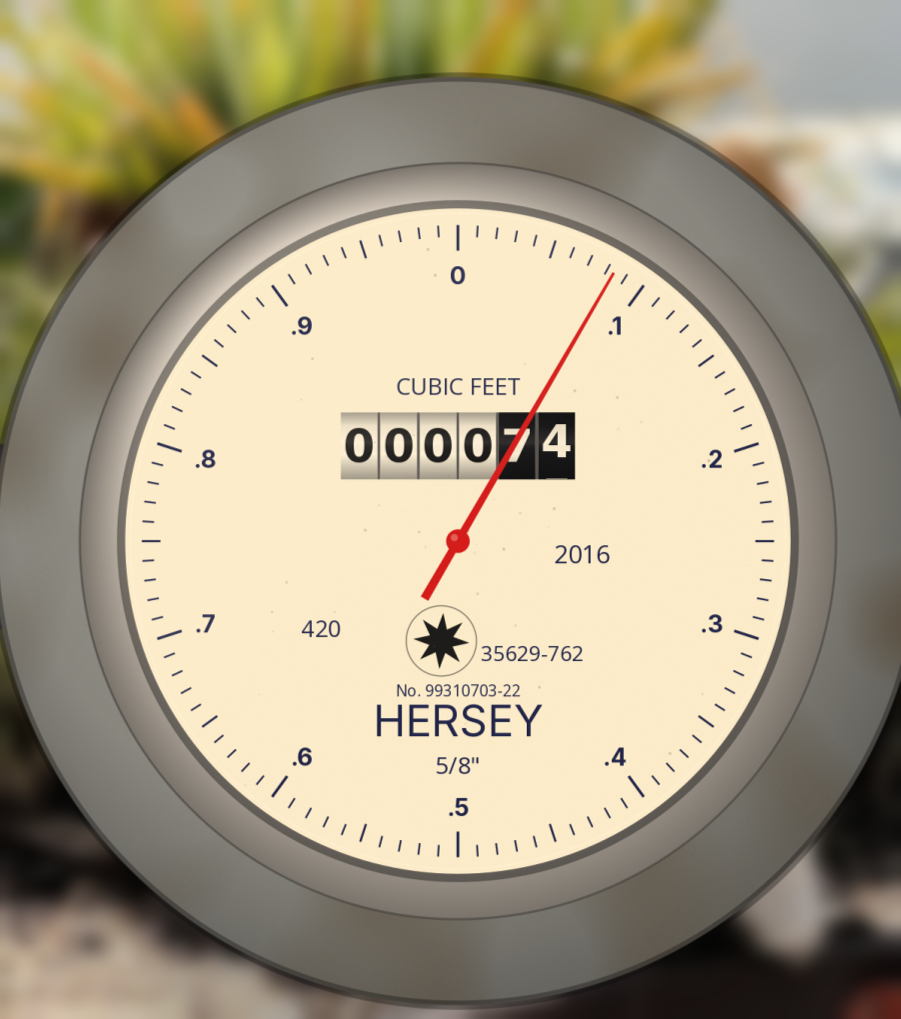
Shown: 74.08 ft³
